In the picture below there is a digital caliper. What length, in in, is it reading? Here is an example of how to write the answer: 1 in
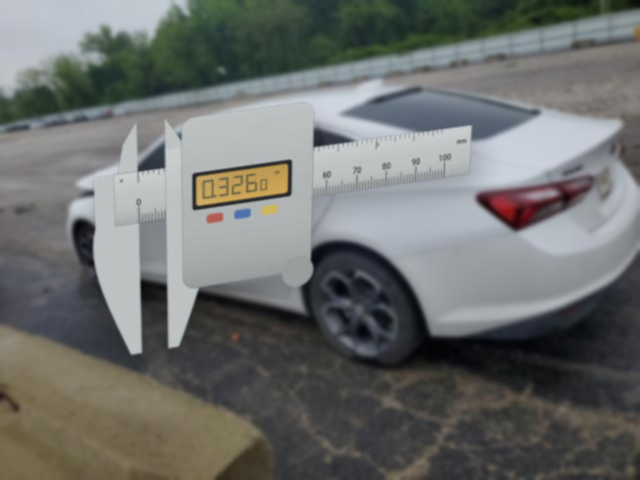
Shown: 0.3260 in
